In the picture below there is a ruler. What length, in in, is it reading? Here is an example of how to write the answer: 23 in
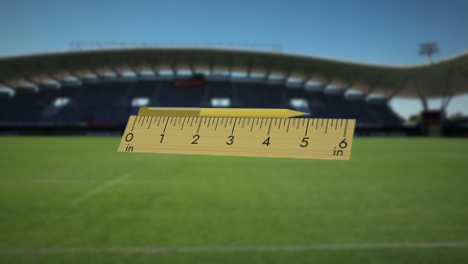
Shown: 5 in
